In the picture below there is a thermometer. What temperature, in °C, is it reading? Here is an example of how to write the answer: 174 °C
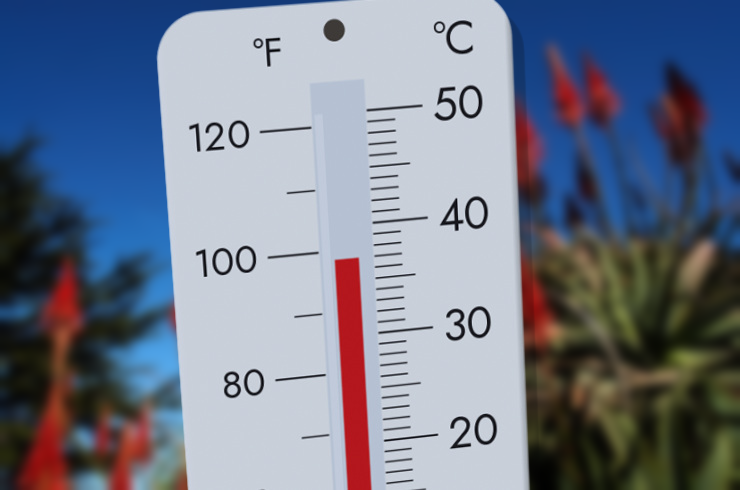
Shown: 37 °C
